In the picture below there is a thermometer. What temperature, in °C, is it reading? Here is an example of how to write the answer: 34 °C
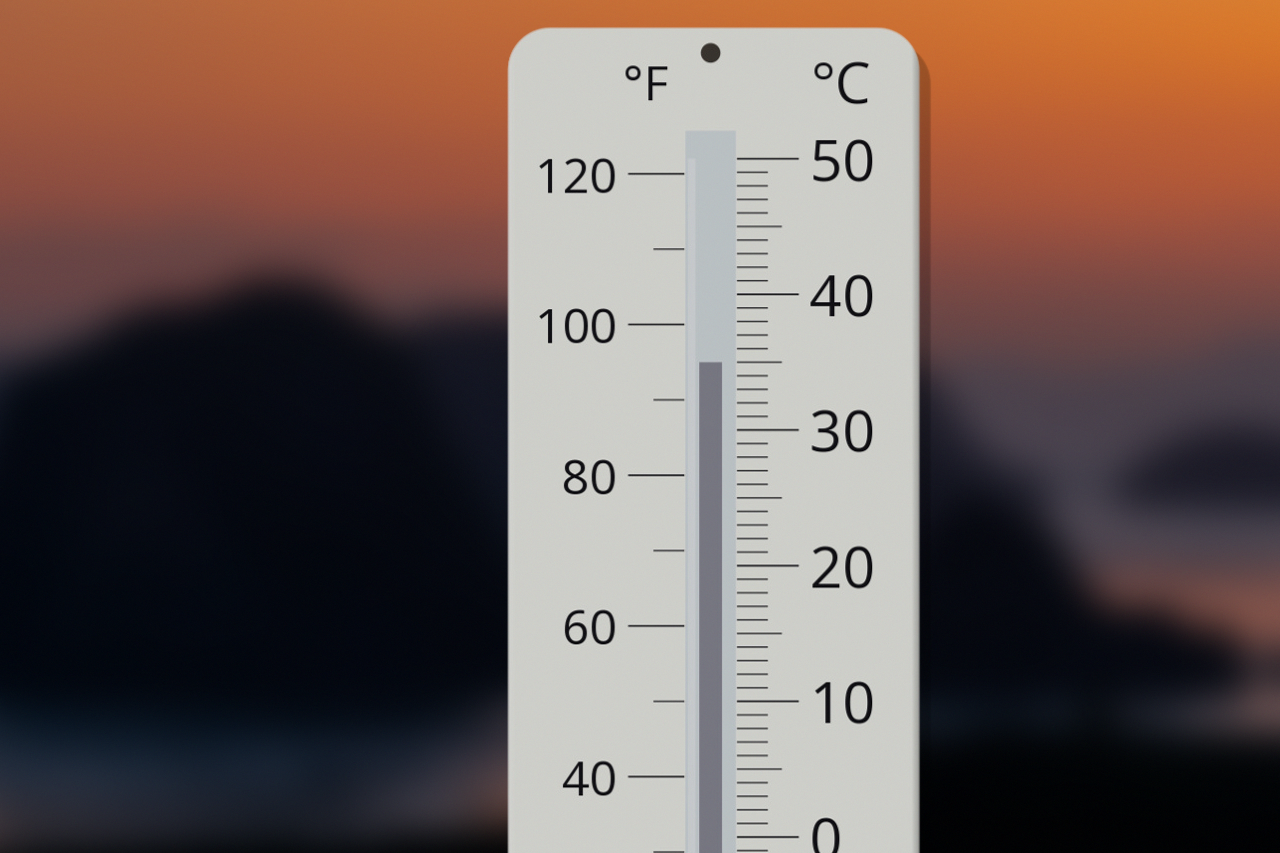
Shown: 35 °C
